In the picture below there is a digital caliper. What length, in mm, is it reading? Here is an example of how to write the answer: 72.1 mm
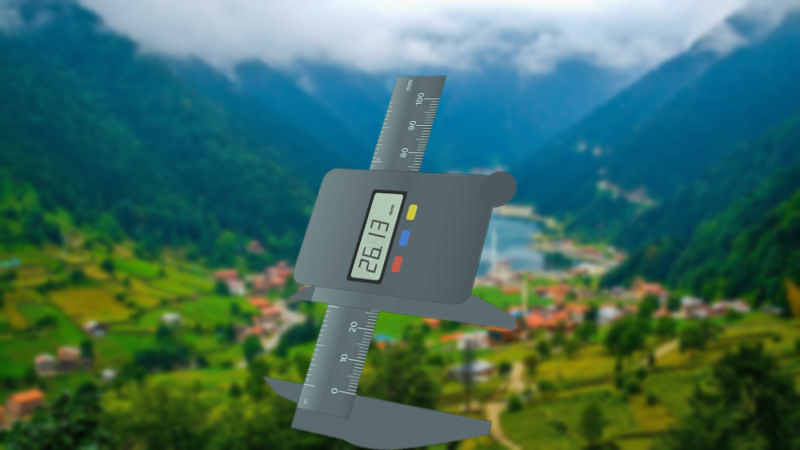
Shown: 26.13 mm
